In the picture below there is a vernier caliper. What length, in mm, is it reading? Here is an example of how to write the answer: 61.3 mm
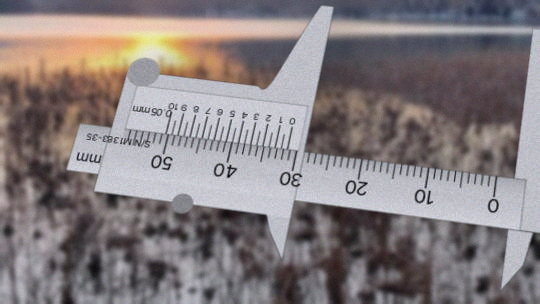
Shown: 31.4 mm
